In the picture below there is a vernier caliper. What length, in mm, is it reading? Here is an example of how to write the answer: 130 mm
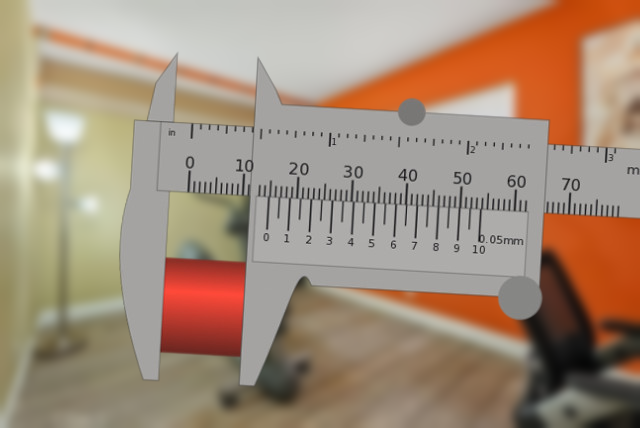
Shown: 14.8 mm
